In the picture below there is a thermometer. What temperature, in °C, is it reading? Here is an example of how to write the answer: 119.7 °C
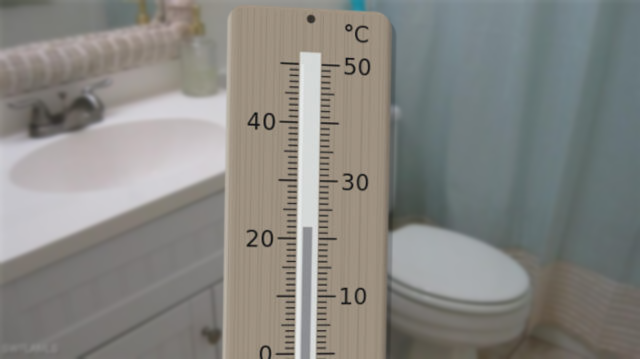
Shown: 22 °C
